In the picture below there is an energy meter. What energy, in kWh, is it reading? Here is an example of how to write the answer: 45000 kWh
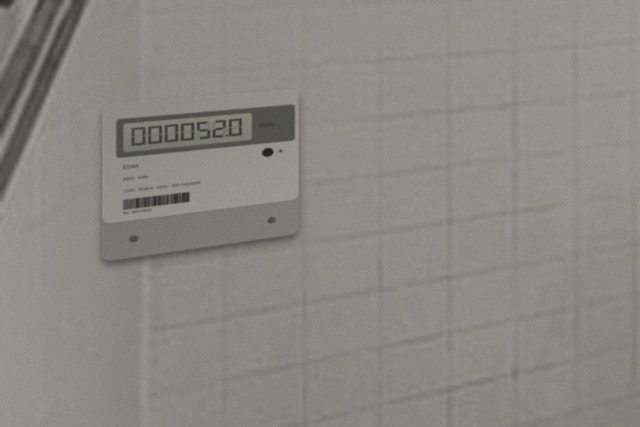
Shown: 52.0 kWh
